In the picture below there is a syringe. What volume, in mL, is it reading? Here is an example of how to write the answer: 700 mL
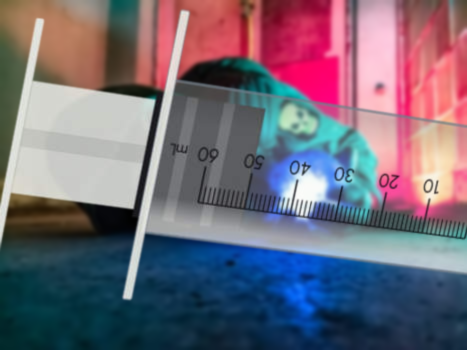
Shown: 50 mL
